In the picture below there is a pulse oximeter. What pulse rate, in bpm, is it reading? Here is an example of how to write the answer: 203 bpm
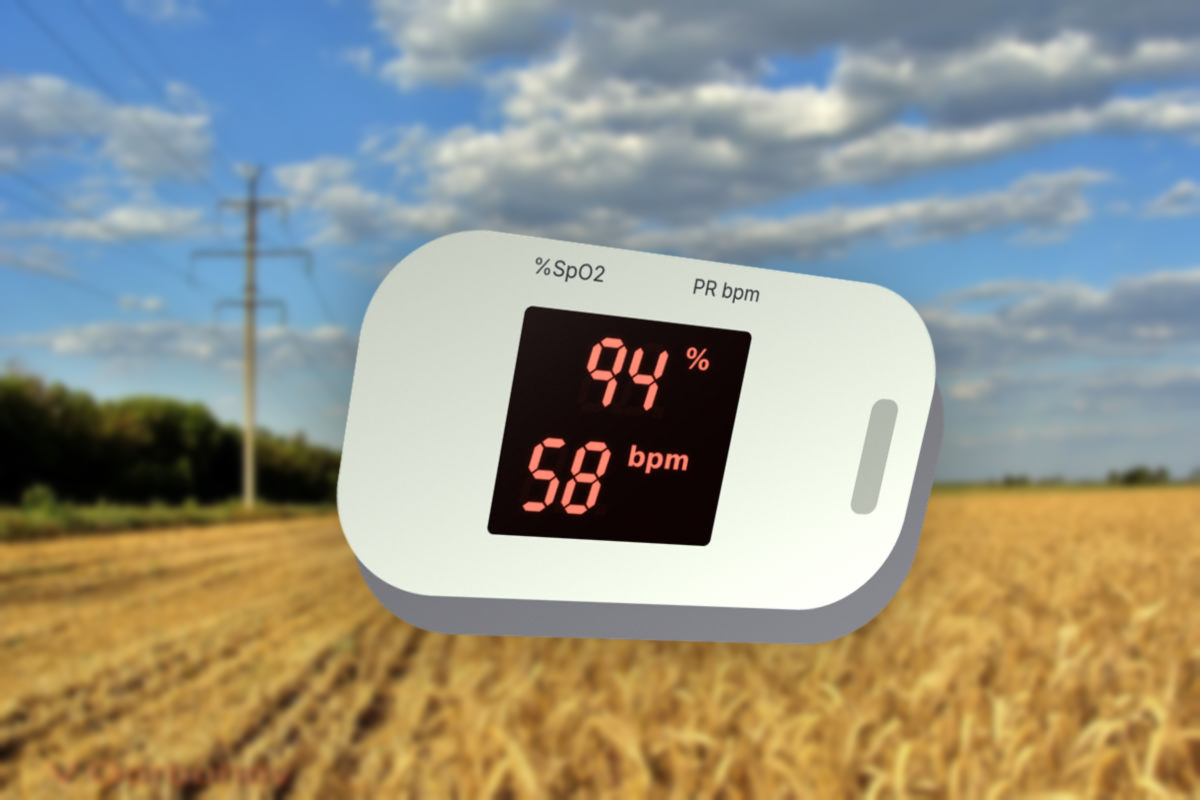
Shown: 58 bpm
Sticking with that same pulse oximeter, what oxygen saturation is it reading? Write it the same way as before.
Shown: 94 %
